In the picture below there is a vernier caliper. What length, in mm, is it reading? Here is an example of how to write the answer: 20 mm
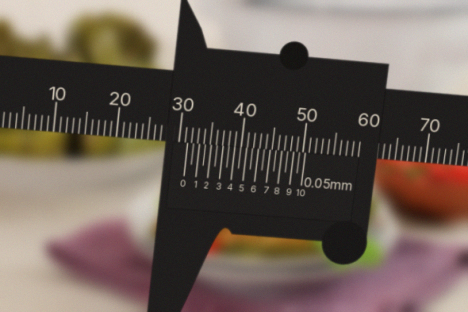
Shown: 31.4 mm
